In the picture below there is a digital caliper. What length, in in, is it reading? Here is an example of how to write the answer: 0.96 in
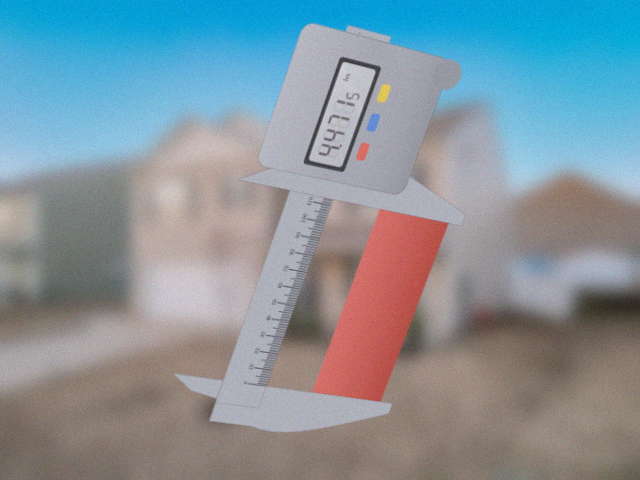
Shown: 4.4715 in
